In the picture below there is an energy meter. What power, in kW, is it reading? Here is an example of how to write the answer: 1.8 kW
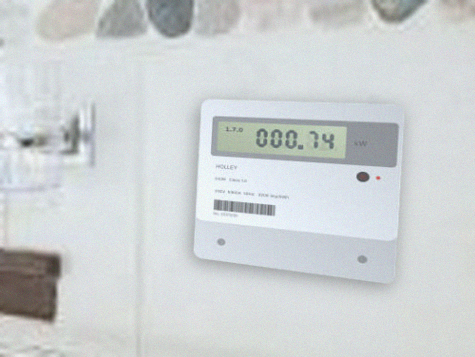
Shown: 0.74 kW
